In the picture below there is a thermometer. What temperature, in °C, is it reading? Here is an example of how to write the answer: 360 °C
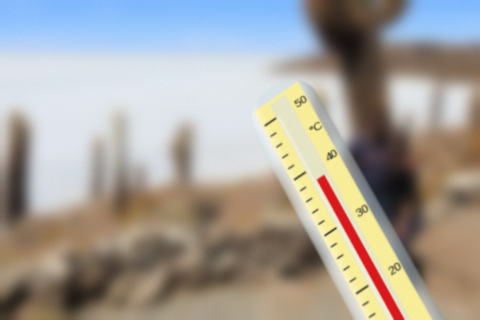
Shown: 38 °C
